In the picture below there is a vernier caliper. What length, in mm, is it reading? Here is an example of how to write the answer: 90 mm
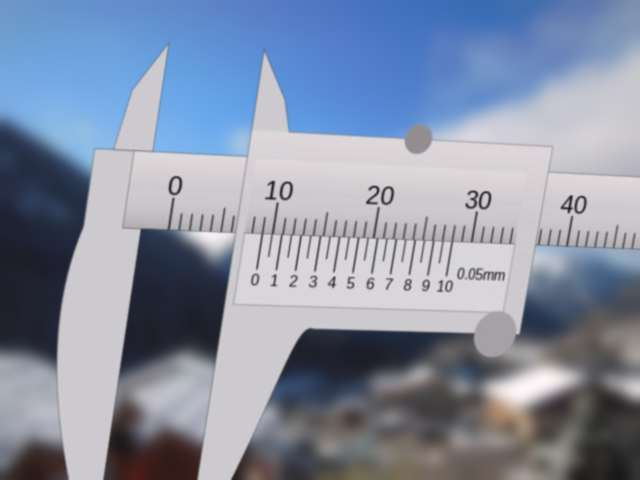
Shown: 9.0 mm
